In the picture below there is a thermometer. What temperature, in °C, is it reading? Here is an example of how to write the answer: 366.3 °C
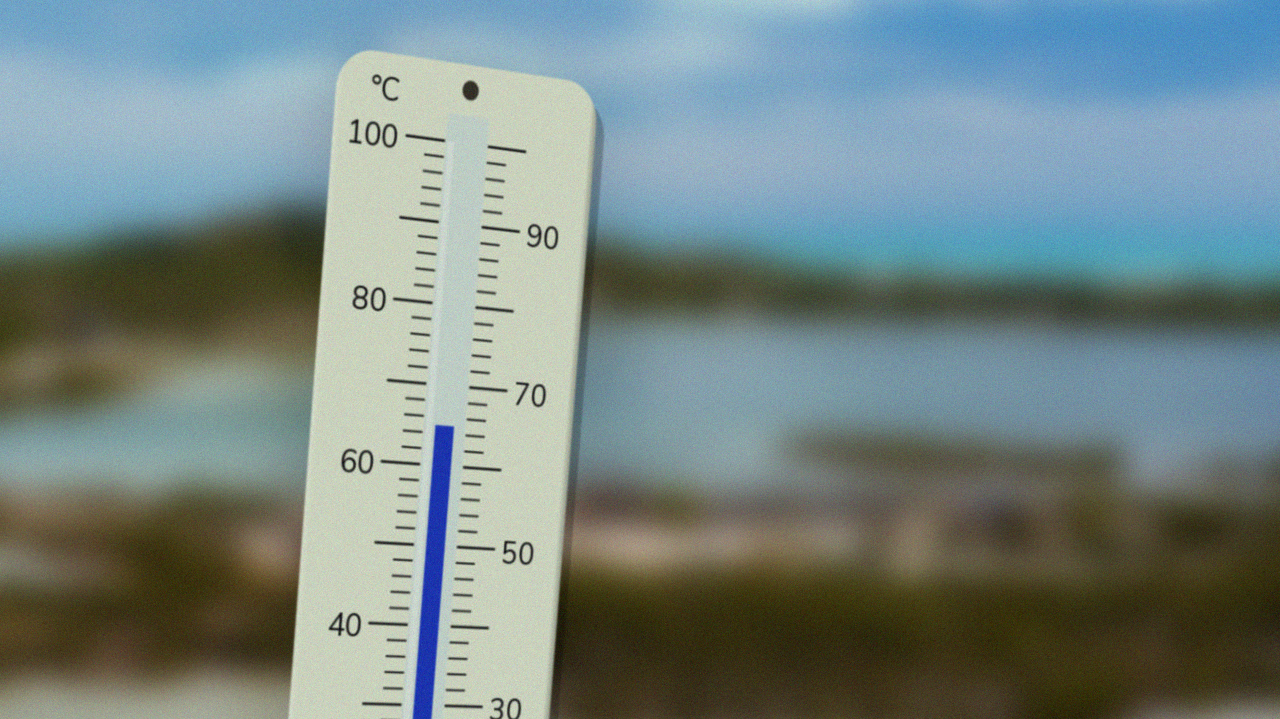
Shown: 65 °C
